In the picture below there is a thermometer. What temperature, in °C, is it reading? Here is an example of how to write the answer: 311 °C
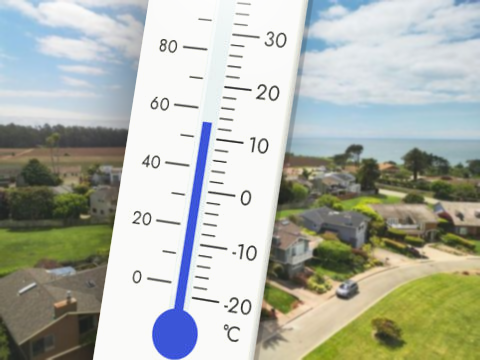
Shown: 13 °C
